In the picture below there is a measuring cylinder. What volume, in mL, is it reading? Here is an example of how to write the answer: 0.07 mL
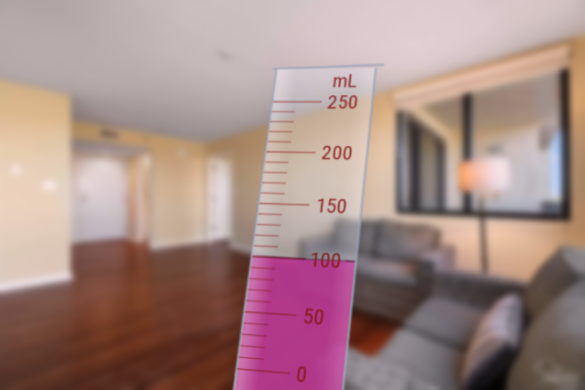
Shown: 100 mL
